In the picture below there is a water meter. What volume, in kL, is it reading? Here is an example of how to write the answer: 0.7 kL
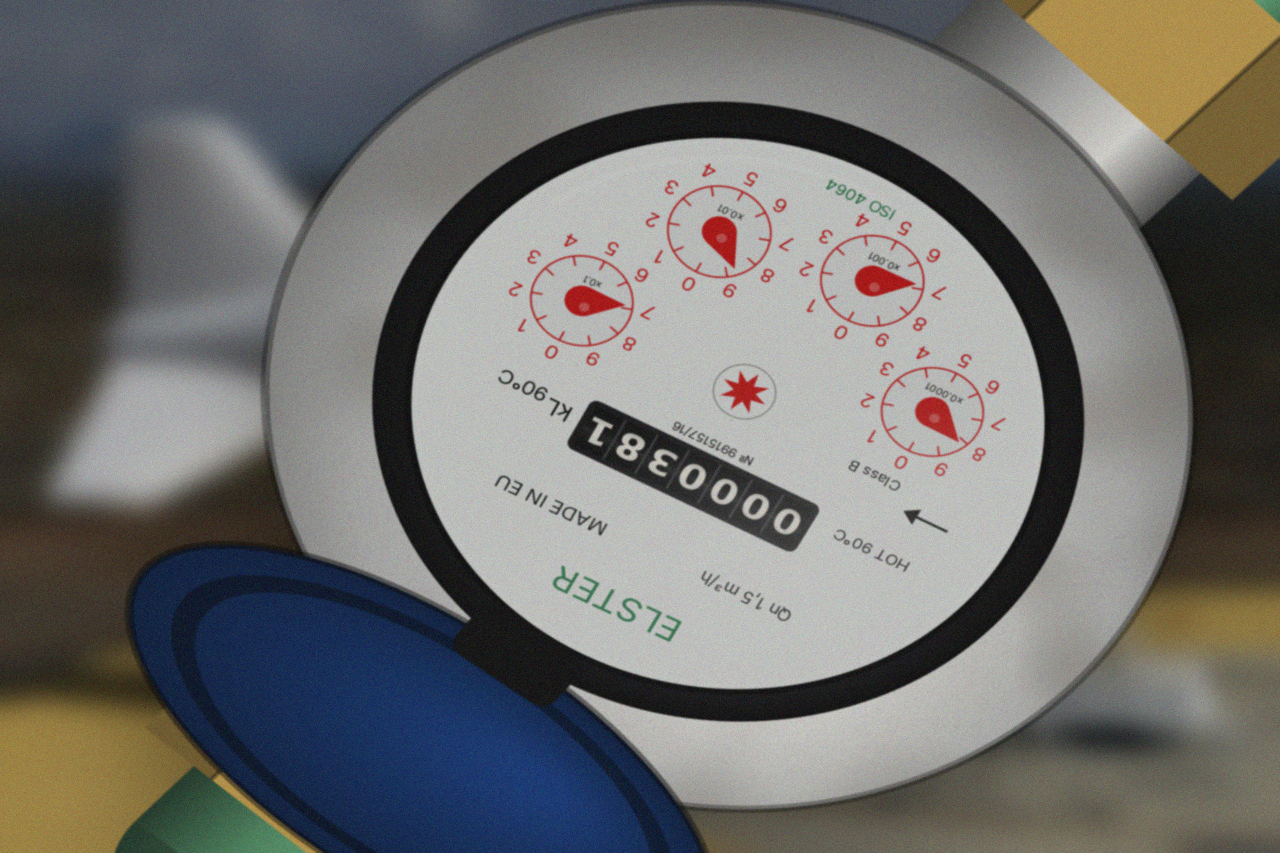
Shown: 381.6868 kL
